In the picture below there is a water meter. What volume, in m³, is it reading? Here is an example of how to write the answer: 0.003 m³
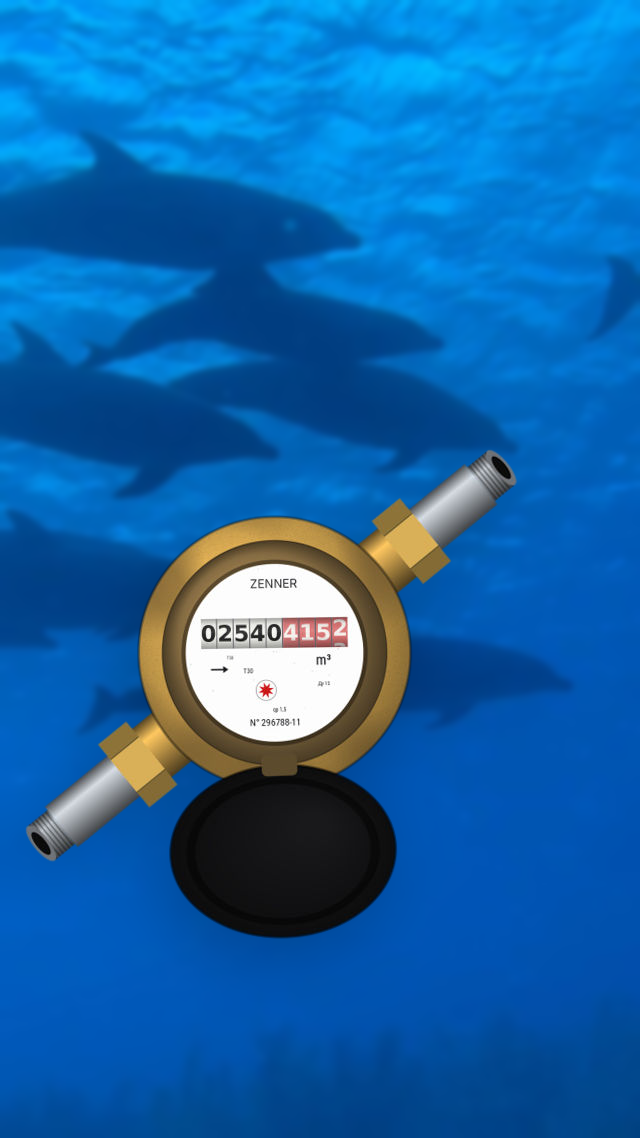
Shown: 2540.4152 m³
